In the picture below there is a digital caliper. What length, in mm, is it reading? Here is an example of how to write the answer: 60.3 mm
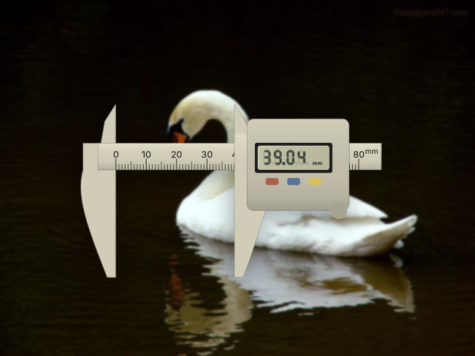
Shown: 39.04 mm
